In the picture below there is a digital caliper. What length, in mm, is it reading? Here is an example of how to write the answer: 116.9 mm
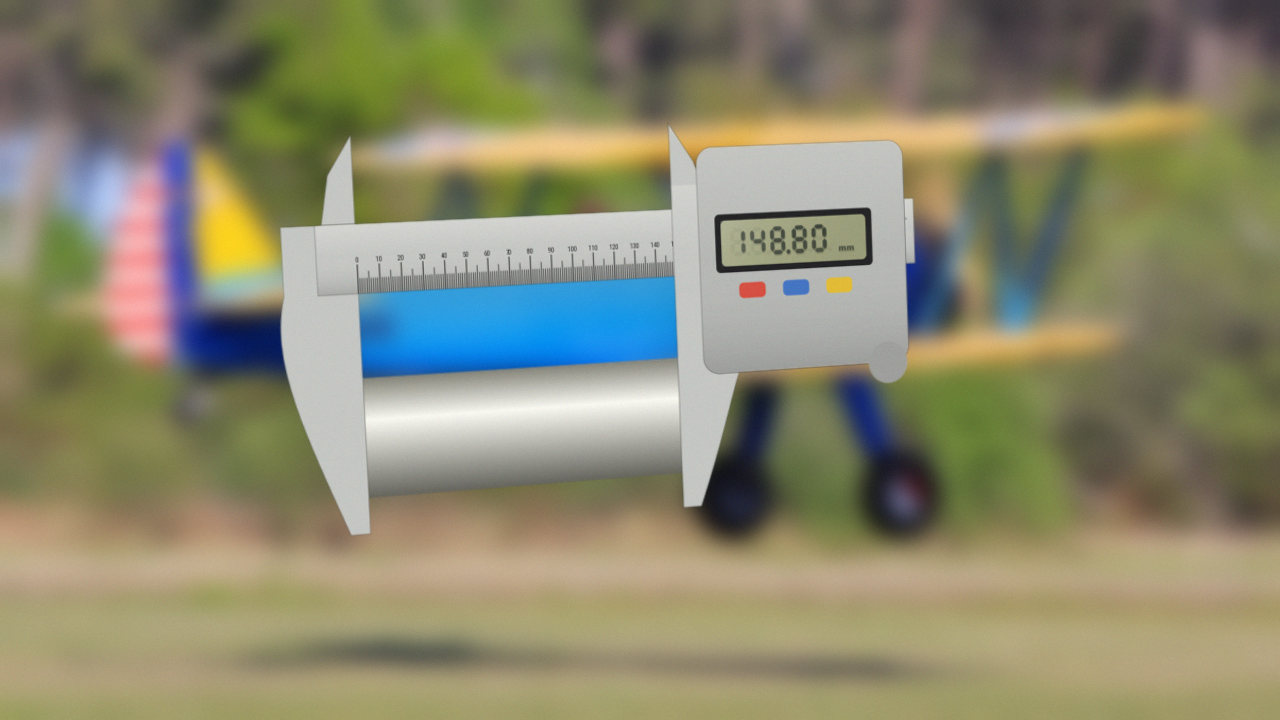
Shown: 148.80 mm
